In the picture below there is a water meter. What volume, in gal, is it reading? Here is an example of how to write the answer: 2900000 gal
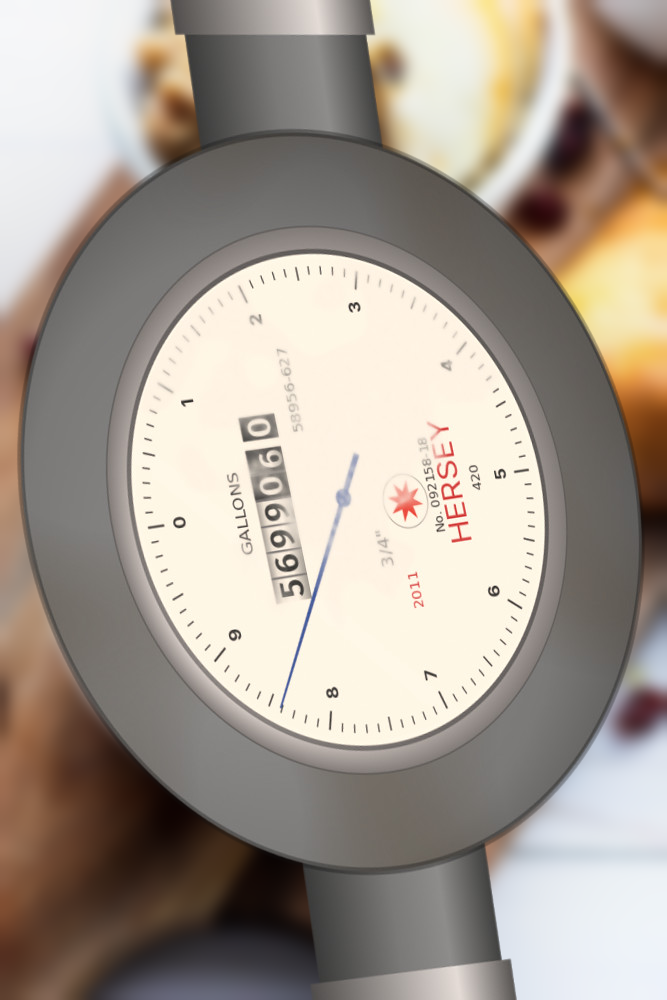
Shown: 5699058.4 gal
